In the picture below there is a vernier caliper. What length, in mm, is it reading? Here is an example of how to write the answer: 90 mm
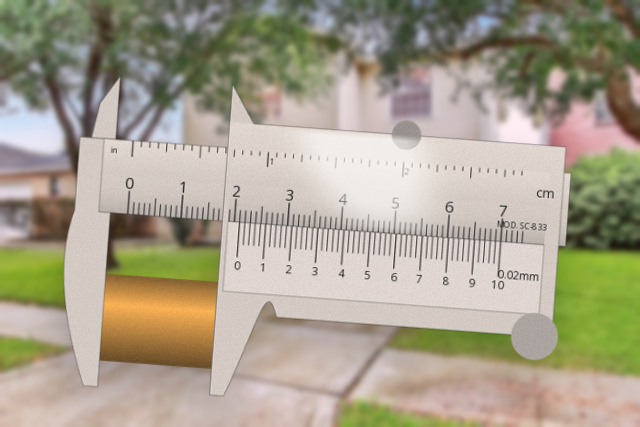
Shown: 21.0 mm
